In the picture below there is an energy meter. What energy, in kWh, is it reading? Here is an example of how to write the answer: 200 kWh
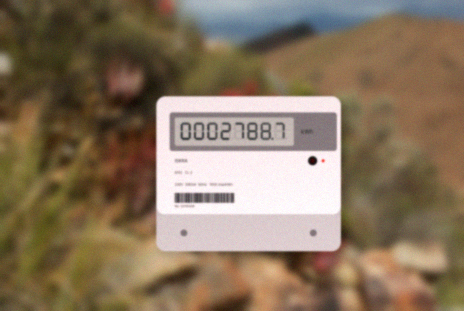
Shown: 2788.7 kWh
